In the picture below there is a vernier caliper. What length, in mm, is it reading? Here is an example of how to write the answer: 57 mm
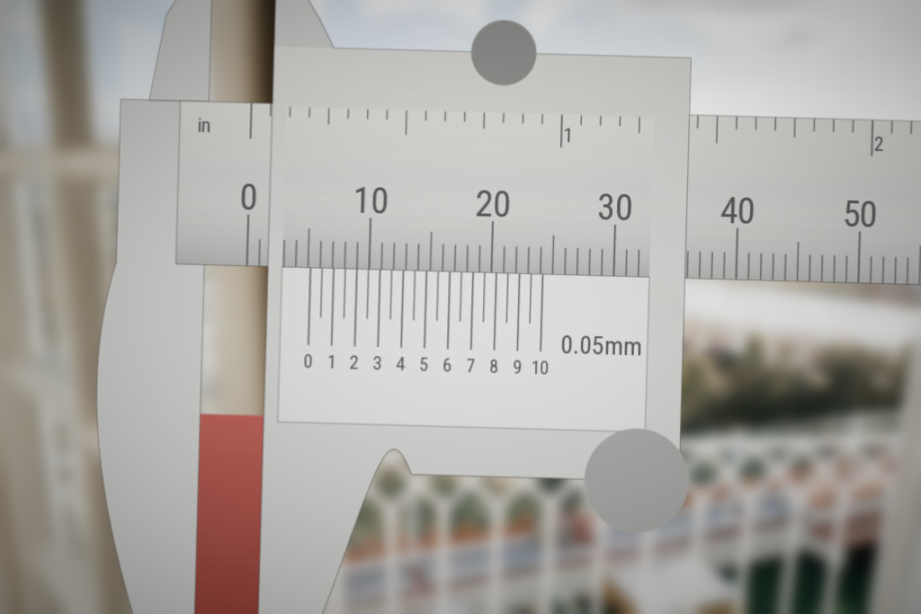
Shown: 5.2 mm
